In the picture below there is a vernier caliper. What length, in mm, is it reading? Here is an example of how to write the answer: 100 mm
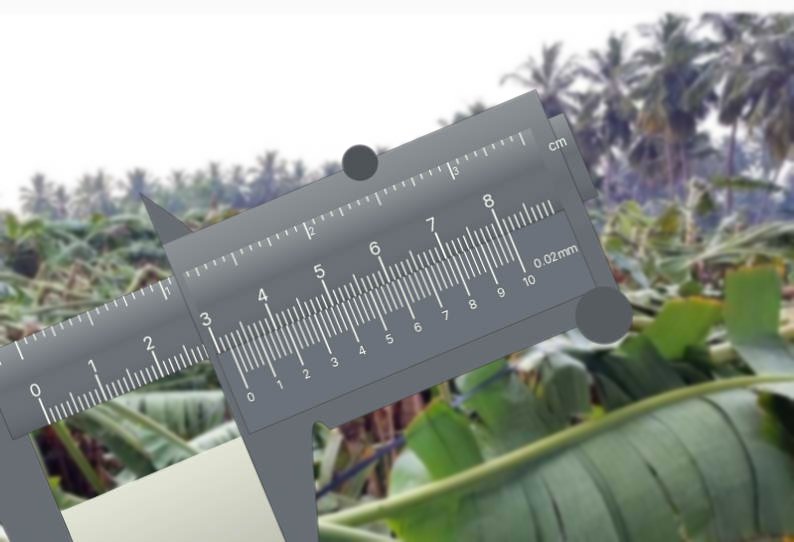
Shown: 32.0 mm
